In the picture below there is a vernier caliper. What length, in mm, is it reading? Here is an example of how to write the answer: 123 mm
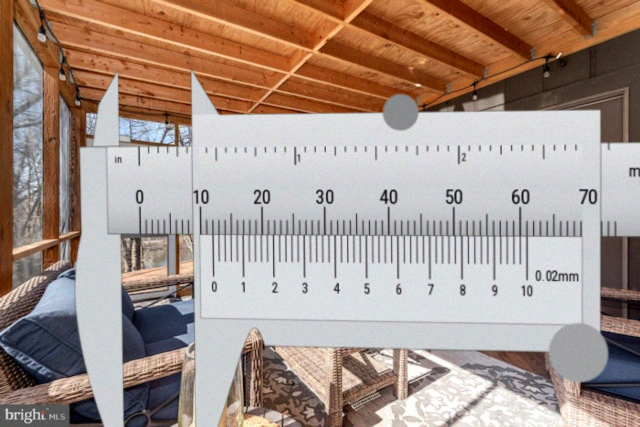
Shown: 12.0 mm
